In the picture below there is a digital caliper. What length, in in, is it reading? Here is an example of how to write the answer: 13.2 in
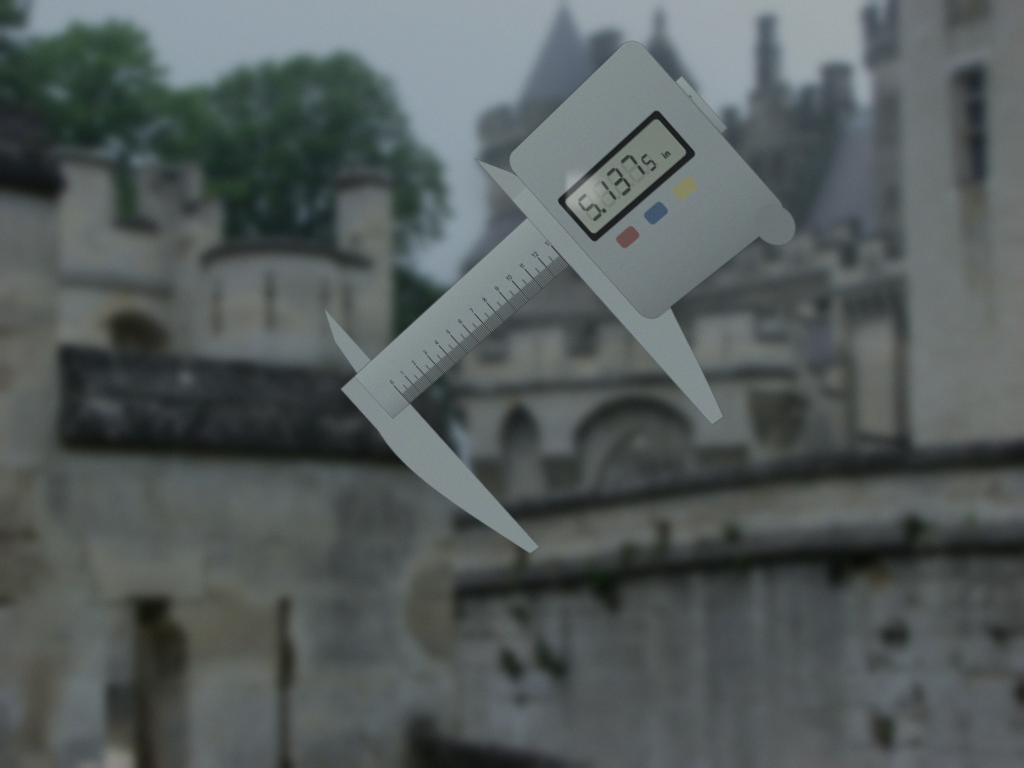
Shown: 5.1375 in
